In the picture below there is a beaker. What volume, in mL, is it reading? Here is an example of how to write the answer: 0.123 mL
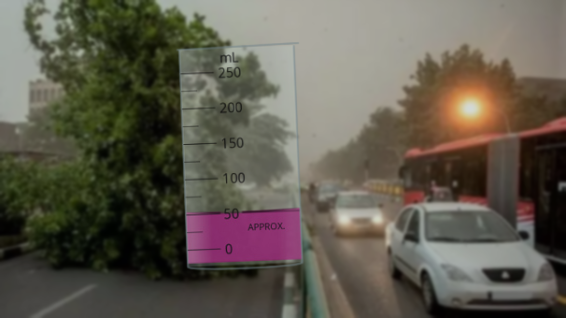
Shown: 50 mL
